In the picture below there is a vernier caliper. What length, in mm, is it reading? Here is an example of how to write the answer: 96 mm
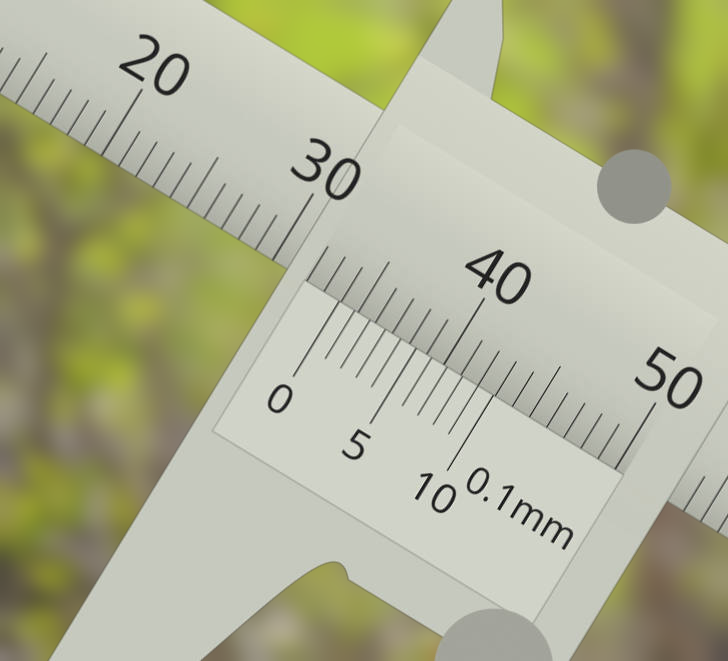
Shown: 33.9 mm
